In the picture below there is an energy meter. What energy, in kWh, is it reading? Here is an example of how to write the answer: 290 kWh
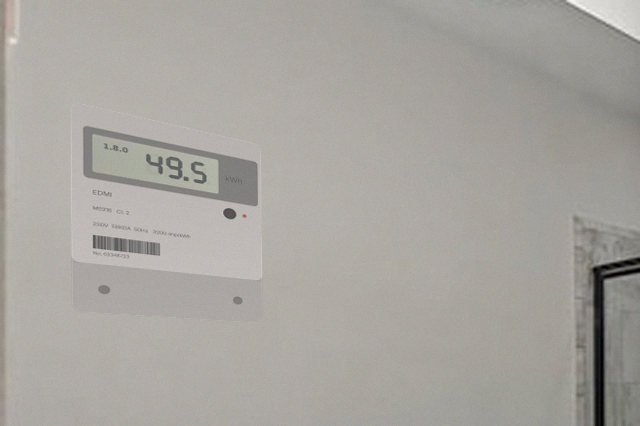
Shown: 49.5 kWh
